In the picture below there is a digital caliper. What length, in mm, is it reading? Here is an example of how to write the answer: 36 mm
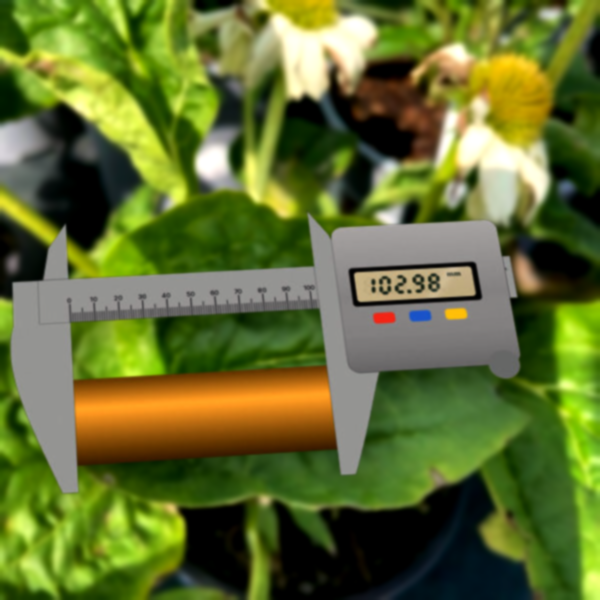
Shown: 102.98 mm
